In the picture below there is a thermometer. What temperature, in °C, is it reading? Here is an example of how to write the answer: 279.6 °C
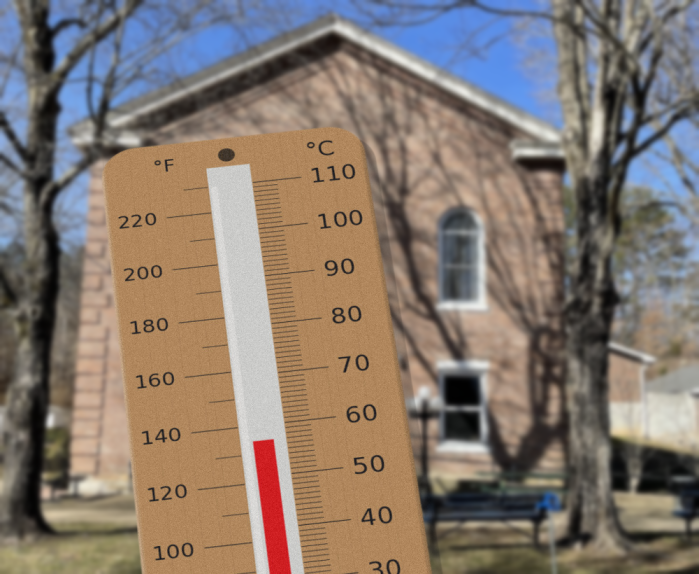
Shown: 57 °C
